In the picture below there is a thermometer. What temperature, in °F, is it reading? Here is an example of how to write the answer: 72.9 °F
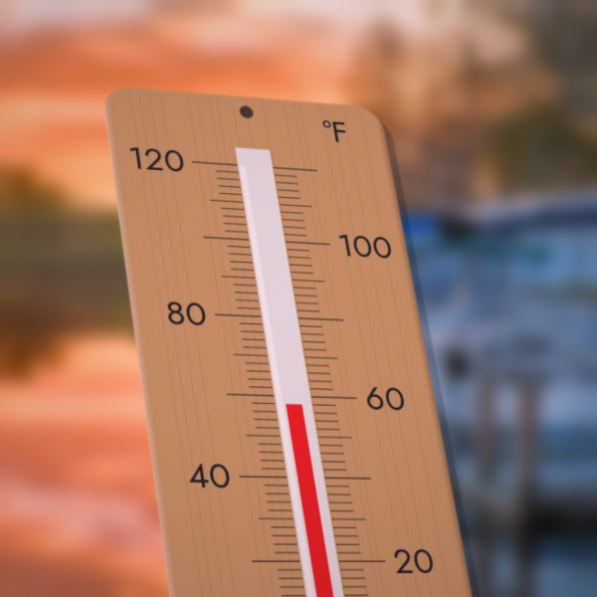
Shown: 58 °F
